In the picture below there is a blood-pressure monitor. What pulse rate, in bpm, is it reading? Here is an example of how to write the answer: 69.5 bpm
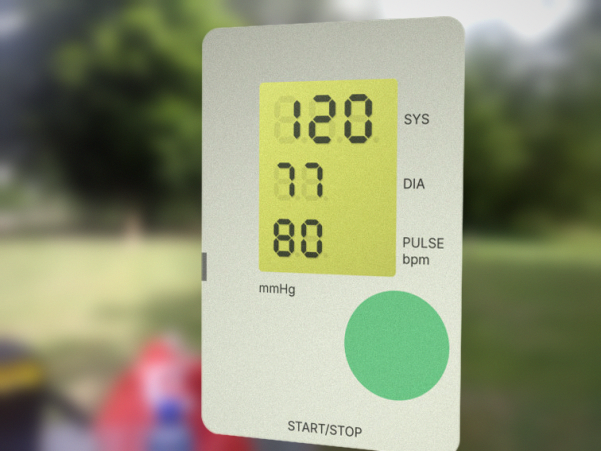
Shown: 80 bpm
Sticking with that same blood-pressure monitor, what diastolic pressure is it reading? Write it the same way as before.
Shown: 77 mmHg
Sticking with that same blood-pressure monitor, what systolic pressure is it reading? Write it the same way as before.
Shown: 120 mmHg
